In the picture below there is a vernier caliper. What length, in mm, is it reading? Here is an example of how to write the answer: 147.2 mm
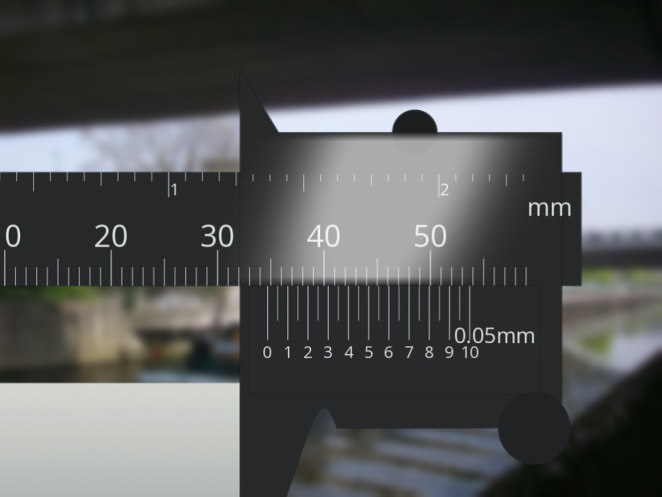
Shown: 34.7 mm
